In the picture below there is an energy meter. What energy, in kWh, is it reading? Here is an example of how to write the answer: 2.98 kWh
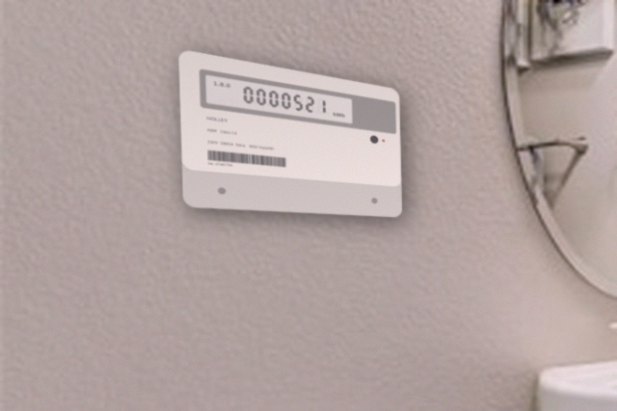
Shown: 521 kWh
